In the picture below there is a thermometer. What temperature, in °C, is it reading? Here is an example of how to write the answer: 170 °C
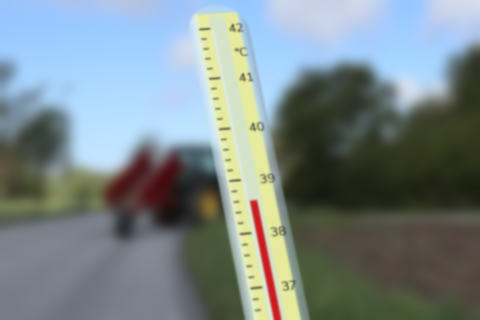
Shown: 38.6 °C
